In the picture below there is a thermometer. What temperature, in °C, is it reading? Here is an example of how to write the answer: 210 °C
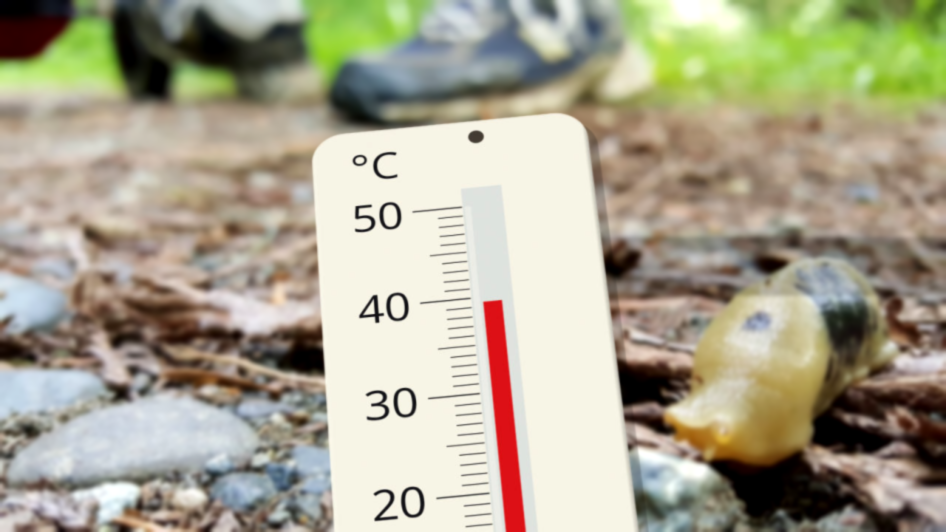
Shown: 39.5 °C
